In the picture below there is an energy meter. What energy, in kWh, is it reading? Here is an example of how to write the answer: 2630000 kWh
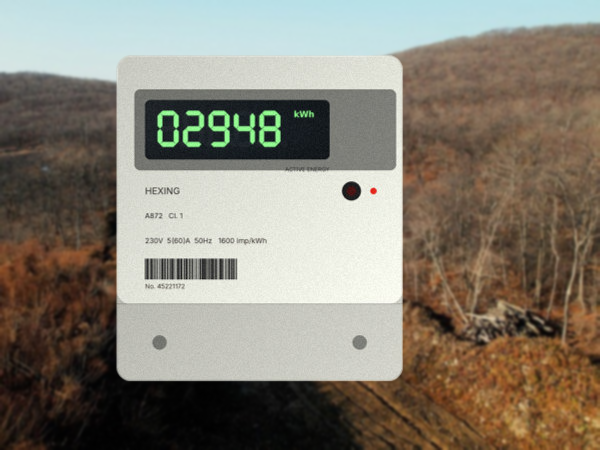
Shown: 2948 kWh
